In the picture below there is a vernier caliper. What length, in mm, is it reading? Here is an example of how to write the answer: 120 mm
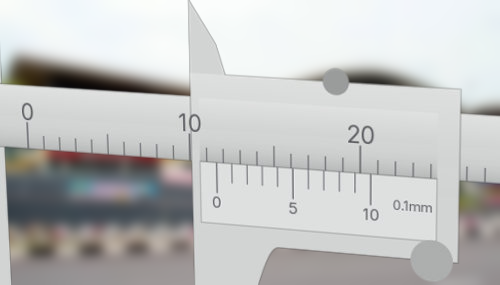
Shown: 11.6 mm
